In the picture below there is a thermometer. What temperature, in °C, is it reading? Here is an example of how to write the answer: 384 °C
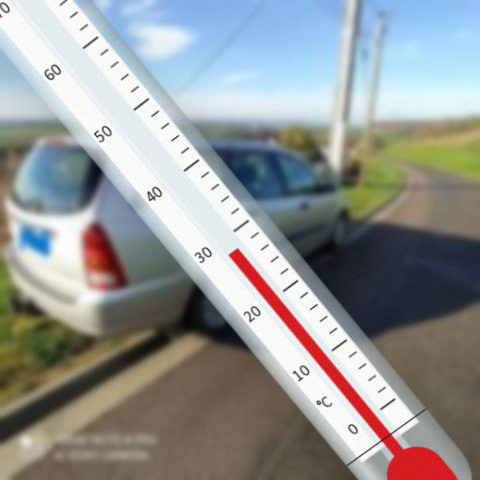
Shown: 28 °C
